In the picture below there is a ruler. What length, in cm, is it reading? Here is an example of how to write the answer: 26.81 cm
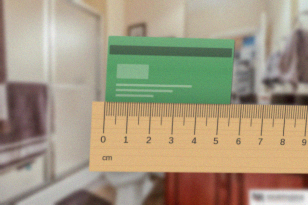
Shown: 5.5 cm
